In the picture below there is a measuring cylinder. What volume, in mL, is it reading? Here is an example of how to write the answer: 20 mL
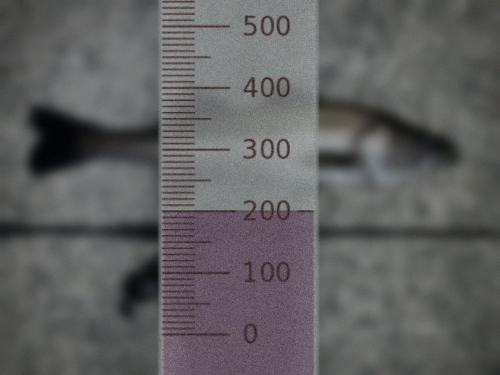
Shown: 200 mL
